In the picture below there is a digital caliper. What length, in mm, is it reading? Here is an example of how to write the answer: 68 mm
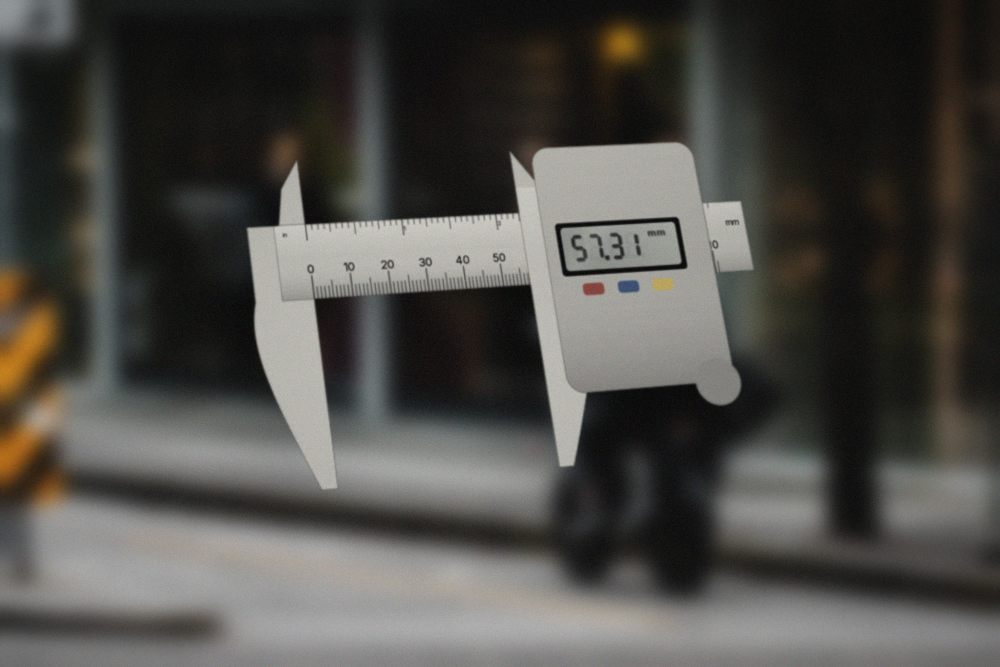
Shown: 57.31 mm
